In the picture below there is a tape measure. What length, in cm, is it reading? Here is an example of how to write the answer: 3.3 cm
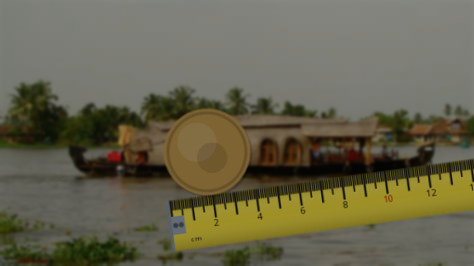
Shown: 4 cm
